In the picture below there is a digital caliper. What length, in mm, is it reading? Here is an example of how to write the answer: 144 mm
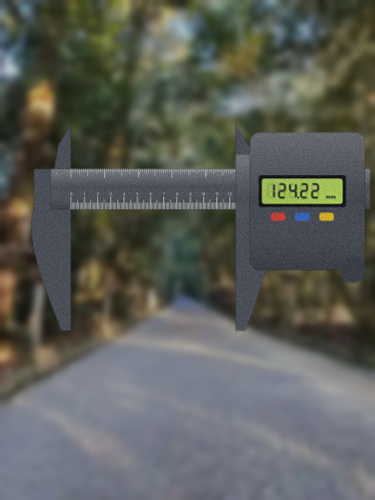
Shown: 124.22 mm
